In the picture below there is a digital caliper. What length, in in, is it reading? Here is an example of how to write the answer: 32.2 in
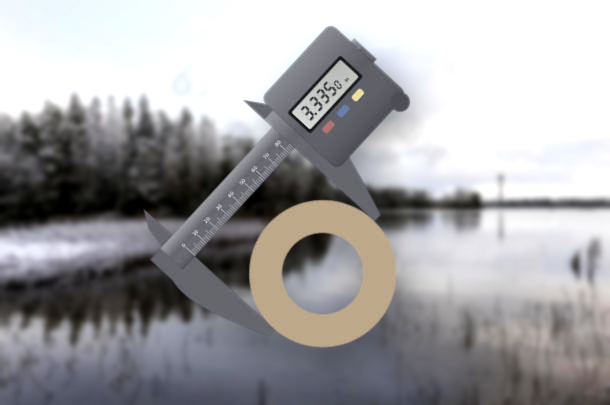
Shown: 3.3350 in
